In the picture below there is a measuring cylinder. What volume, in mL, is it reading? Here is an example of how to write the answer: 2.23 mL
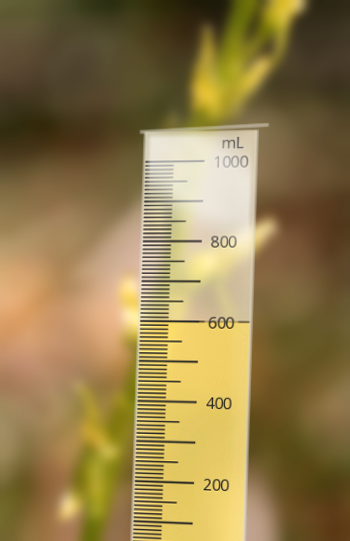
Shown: 600 mL
